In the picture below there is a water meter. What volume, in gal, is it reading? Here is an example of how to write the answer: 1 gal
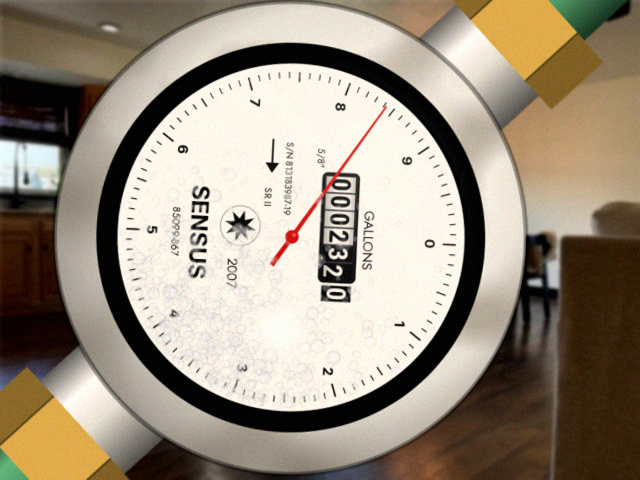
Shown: 2318.4 gal
